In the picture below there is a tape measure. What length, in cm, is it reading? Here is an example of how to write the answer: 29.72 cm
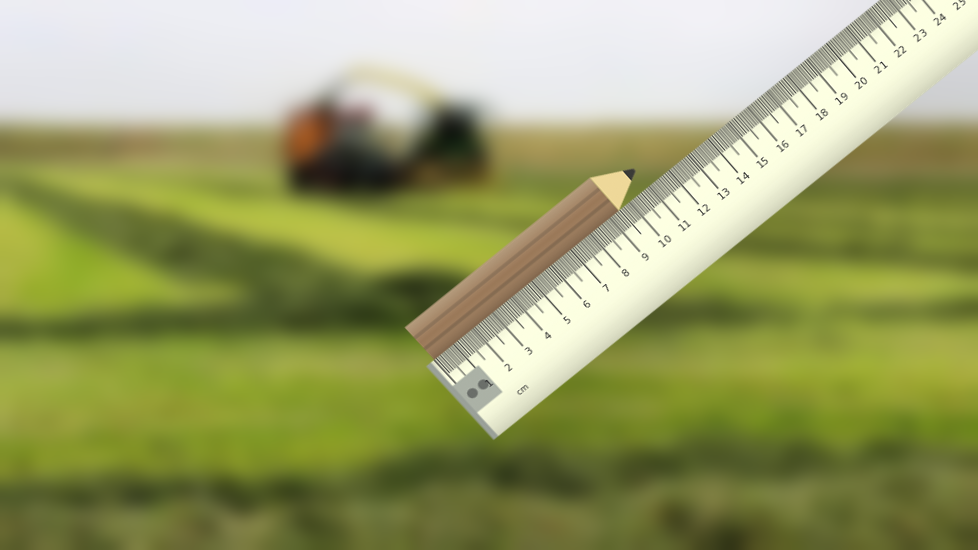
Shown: 11 cm
